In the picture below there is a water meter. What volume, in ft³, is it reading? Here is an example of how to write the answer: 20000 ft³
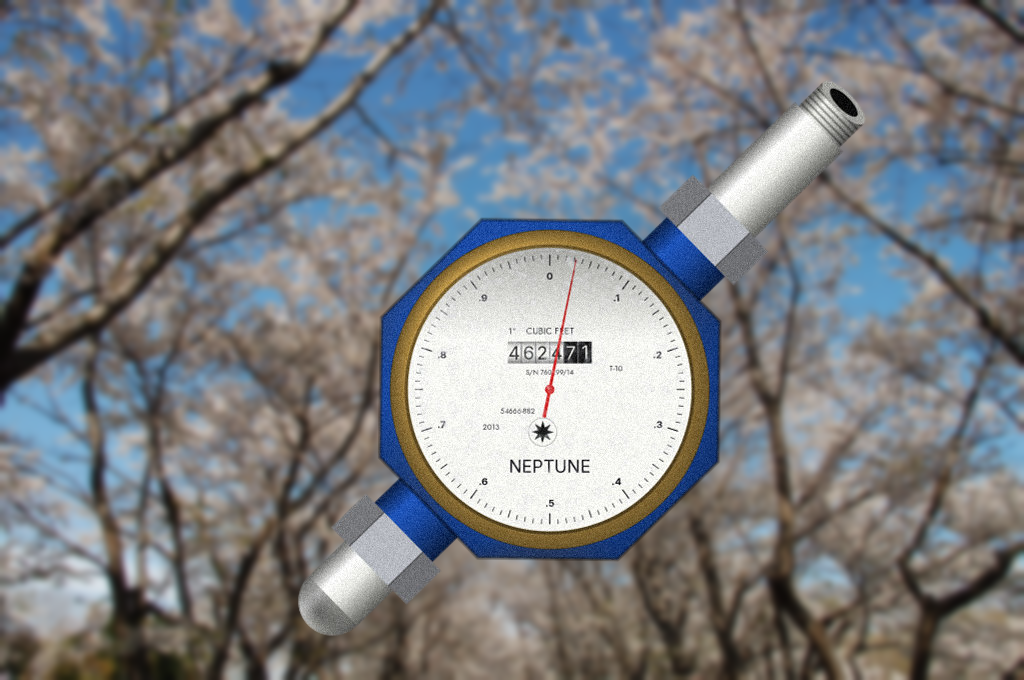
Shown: 462471.03 ft³
